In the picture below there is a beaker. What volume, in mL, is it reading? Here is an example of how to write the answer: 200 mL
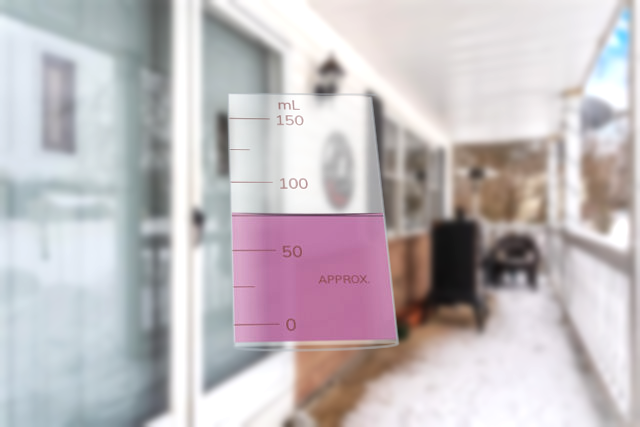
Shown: 75 mL
